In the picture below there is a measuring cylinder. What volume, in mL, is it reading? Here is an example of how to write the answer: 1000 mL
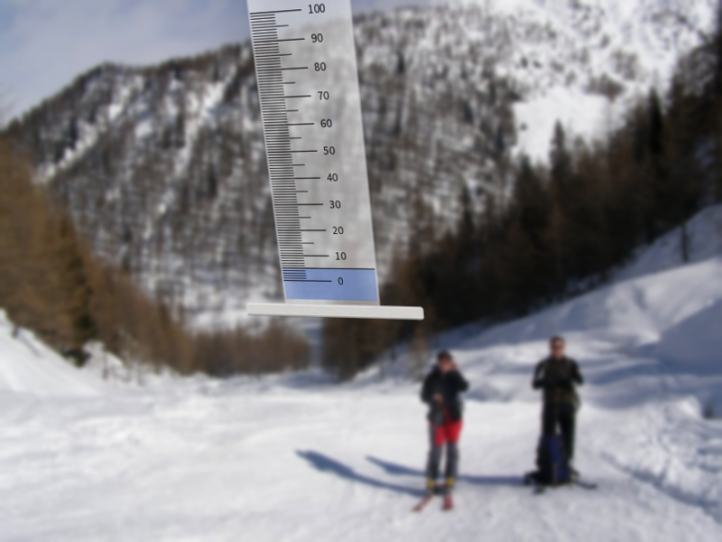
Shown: 5 mL
